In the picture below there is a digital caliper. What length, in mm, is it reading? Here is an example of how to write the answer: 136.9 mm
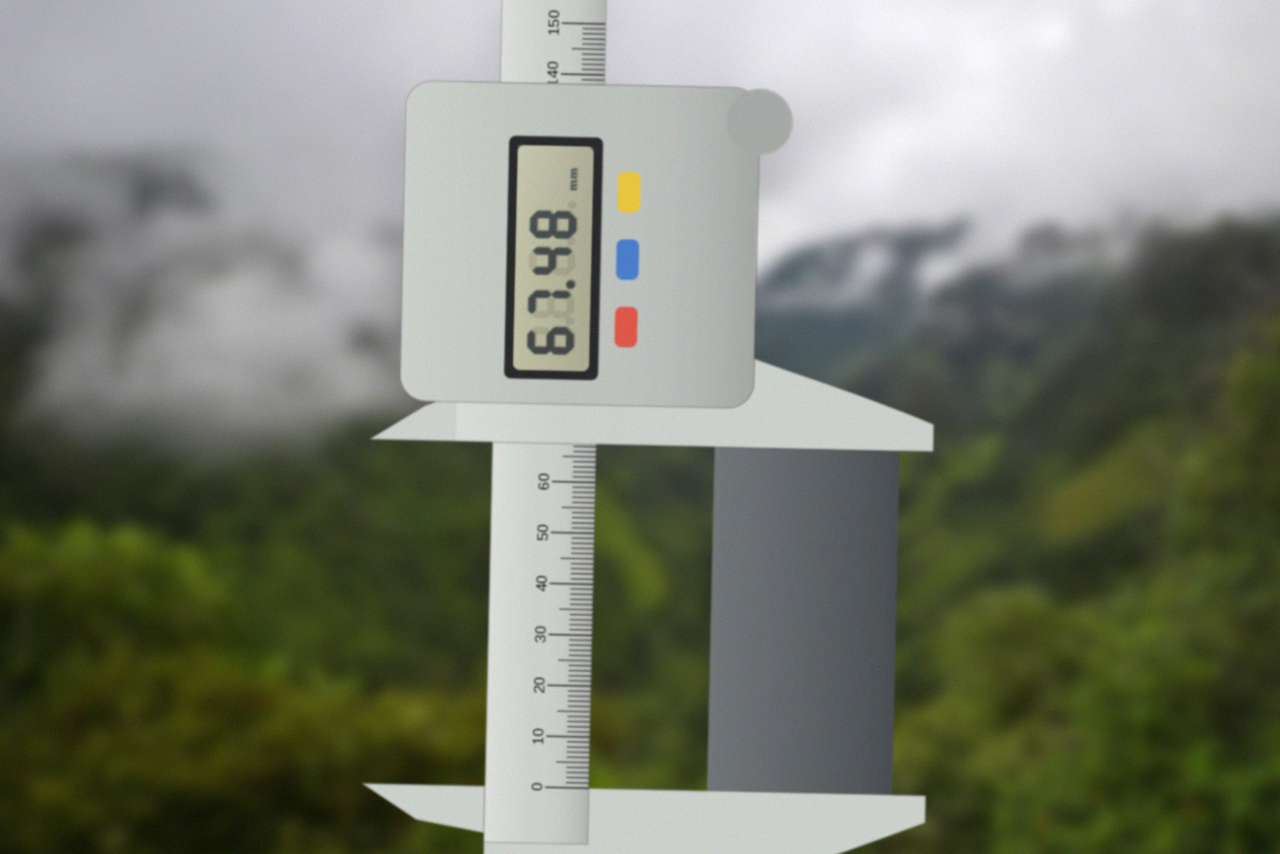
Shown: 67.48 mm
